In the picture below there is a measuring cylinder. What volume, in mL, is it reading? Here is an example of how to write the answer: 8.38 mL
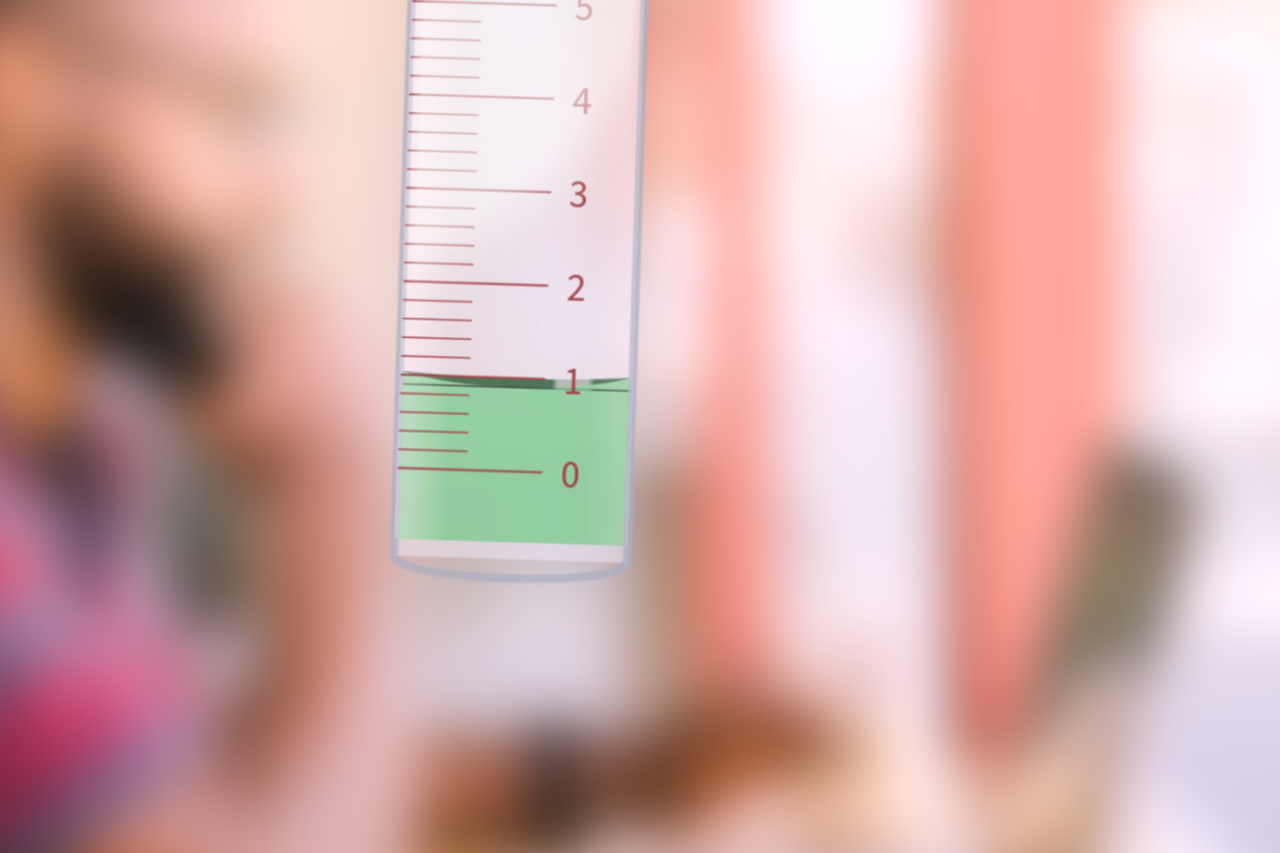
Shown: 0.9 mL
